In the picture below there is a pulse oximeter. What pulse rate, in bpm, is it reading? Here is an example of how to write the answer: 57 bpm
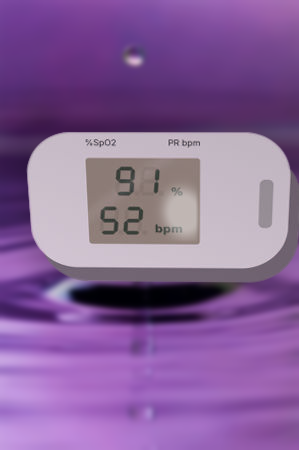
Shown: 52 bpm
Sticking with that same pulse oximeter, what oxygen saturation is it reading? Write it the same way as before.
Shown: 91 %
